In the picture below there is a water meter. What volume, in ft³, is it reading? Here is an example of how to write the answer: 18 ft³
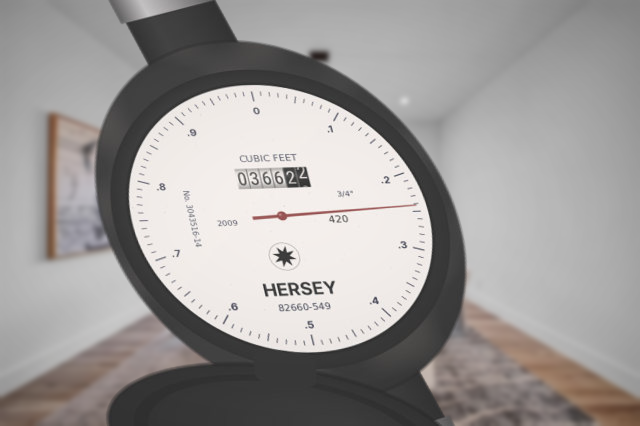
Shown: 36622.24 ft³
